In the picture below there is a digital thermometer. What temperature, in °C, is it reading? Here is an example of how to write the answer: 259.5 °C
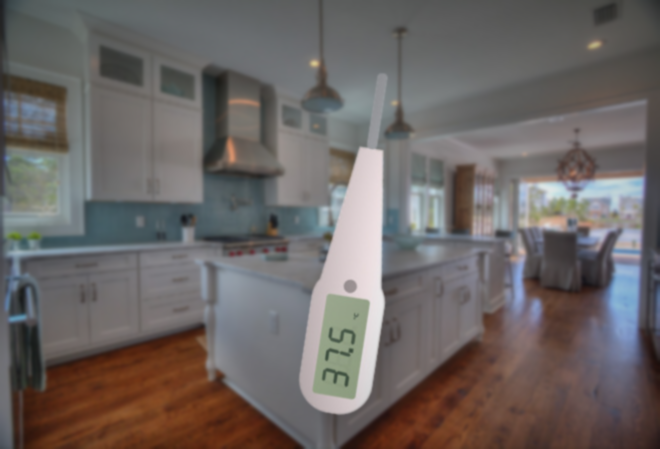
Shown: 37.5 °C
